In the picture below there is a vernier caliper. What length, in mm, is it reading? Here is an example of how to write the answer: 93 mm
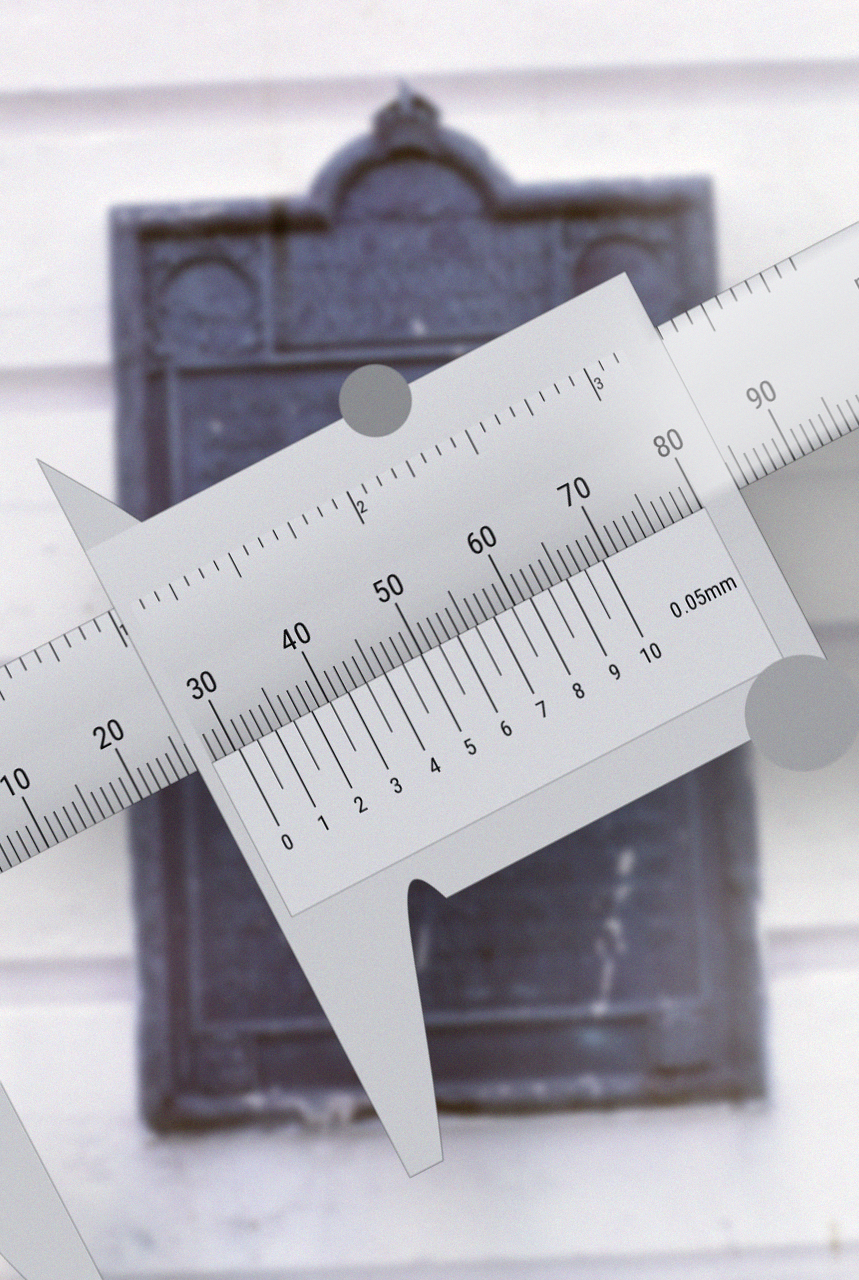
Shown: 30.4 mm
